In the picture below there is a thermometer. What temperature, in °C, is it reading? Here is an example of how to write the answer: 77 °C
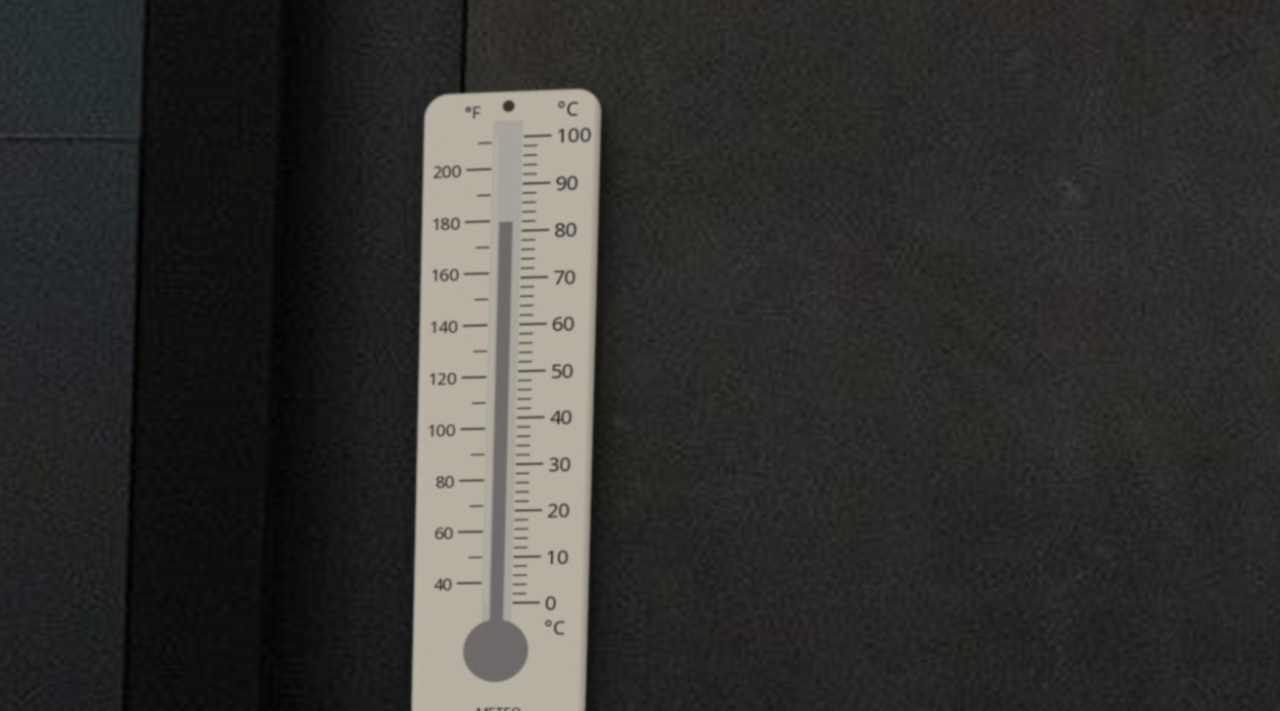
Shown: 82 °C
